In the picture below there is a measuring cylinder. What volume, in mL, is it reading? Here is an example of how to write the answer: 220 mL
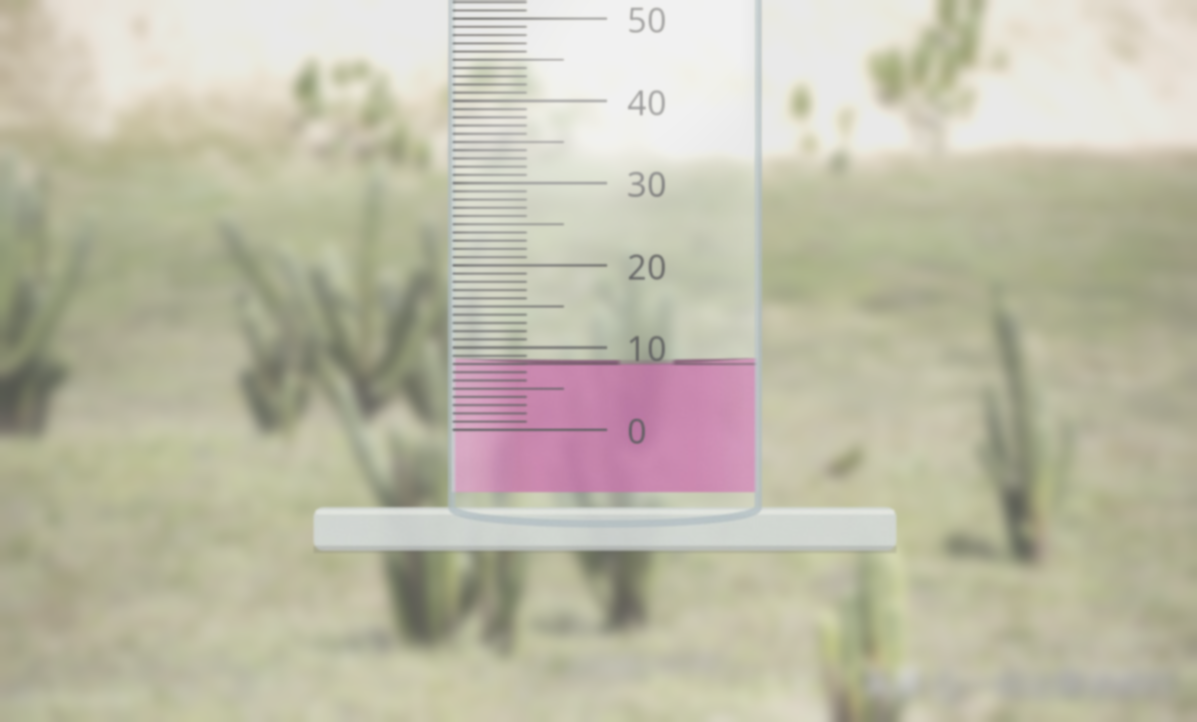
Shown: 8 mL
